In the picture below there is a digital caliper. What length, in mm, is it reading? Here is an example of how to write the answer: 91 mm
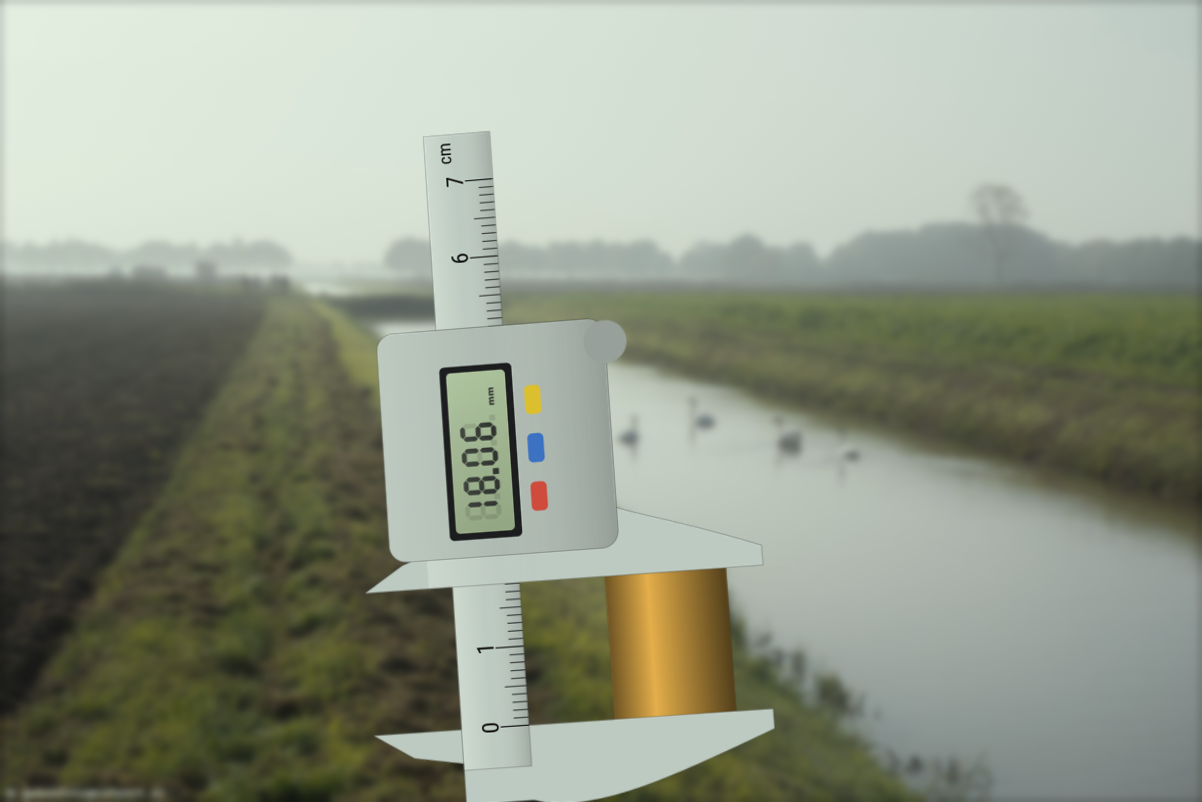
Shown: 18.06 mm
